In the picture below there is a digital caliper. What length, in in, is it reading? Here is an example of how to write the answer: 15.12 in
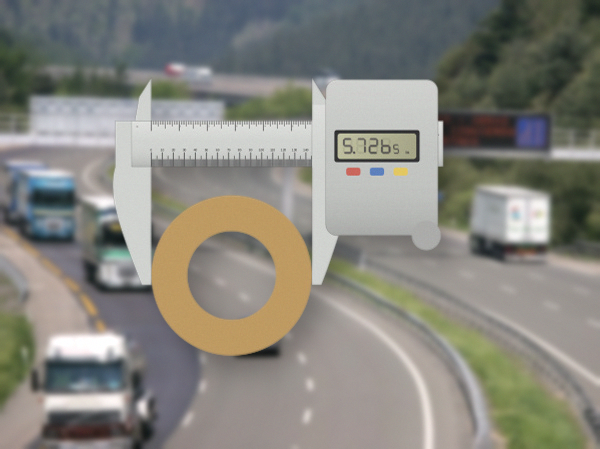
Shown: 5.7265 in
